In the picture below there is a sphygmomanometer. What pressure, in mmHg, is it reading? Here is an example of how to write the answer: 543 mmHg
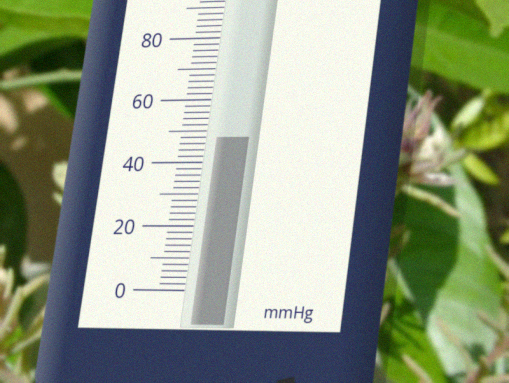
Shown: 48 mmHg
